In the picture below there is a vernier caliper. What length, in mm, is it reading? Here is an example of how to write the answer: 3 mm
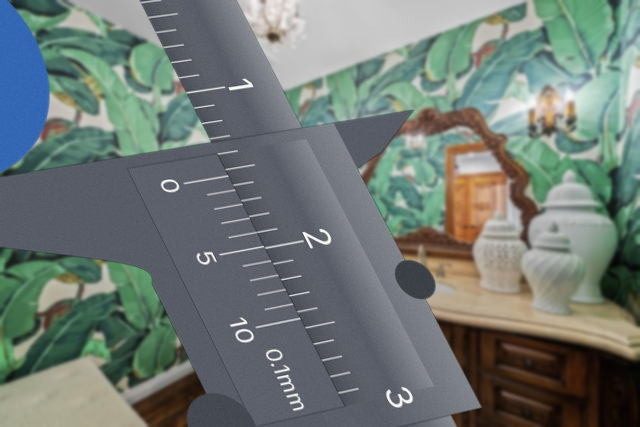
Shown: 15.4 mm
